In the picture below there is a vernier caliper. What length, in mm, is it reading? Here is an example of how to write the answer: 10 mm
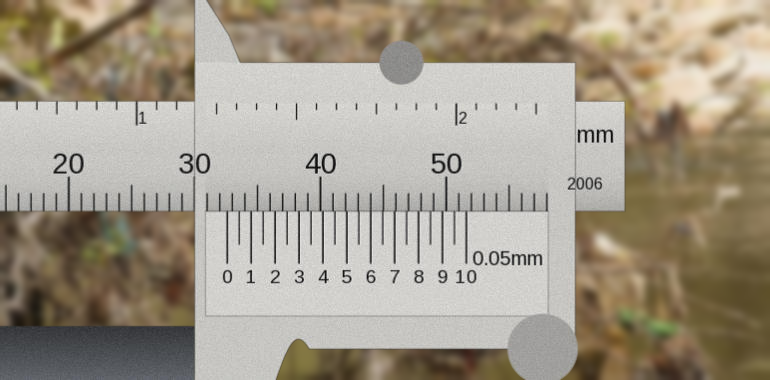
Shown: 32.6 mm
